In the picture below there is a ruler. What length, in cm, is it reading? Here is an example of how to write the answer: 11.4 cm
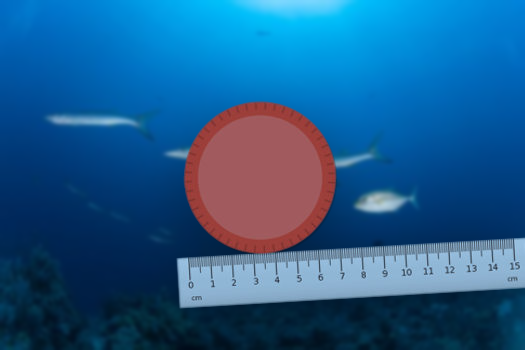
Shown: 7 cm
